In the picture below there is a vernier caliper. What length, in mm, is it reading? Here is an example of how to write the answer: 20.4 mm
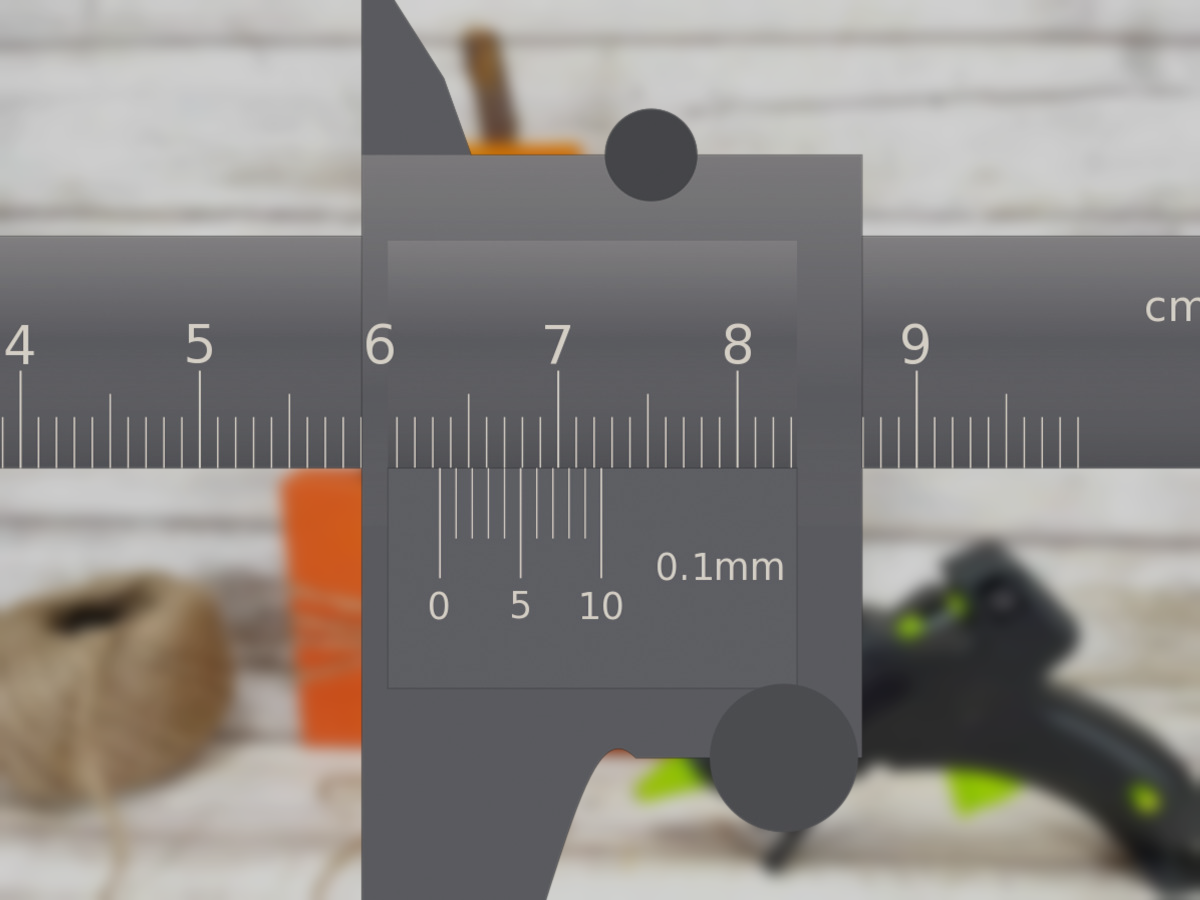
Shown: 63.4 mm
